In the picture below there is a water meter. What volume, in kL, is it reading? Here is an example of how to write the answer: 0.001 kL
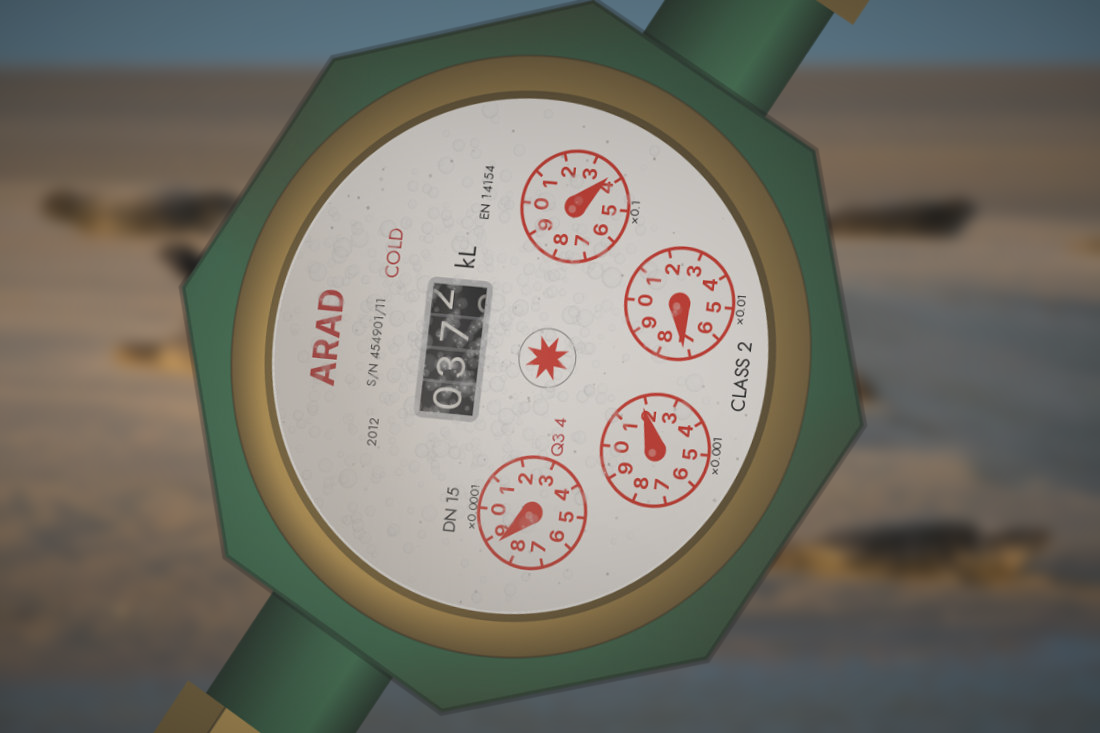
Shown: 372.3718 kL
